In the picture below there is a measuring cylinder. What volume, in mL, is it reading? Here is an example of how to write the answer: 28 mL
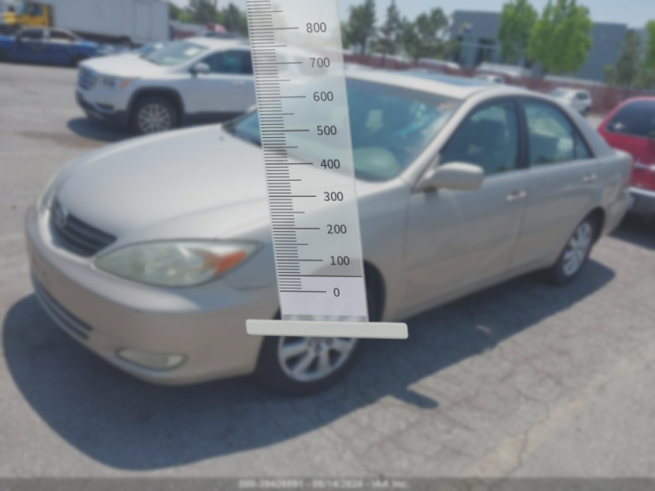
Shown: 50 mL
